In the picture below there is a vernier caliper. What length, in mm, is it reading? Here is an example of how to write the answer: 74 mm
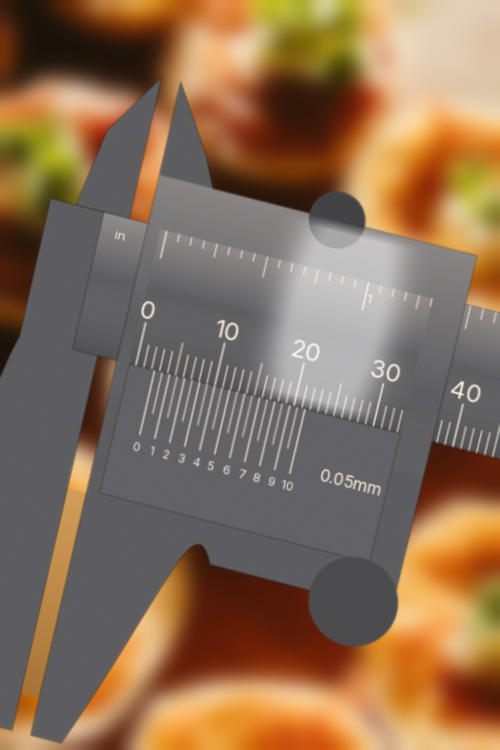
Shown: 2.4 mm
